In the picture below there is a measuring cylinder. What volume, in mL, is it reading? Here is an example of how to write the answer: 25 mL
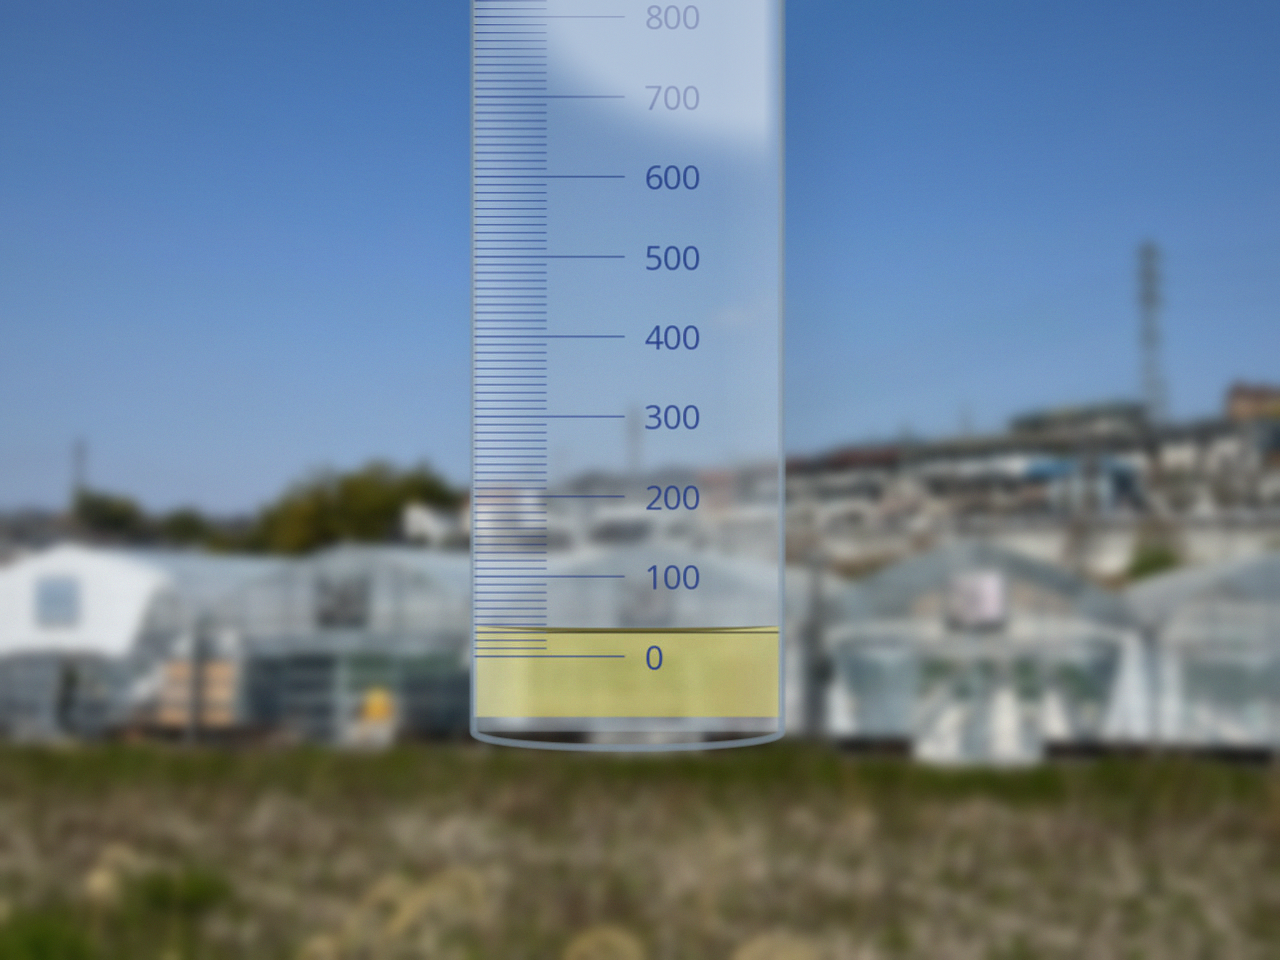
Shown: 30 mL
